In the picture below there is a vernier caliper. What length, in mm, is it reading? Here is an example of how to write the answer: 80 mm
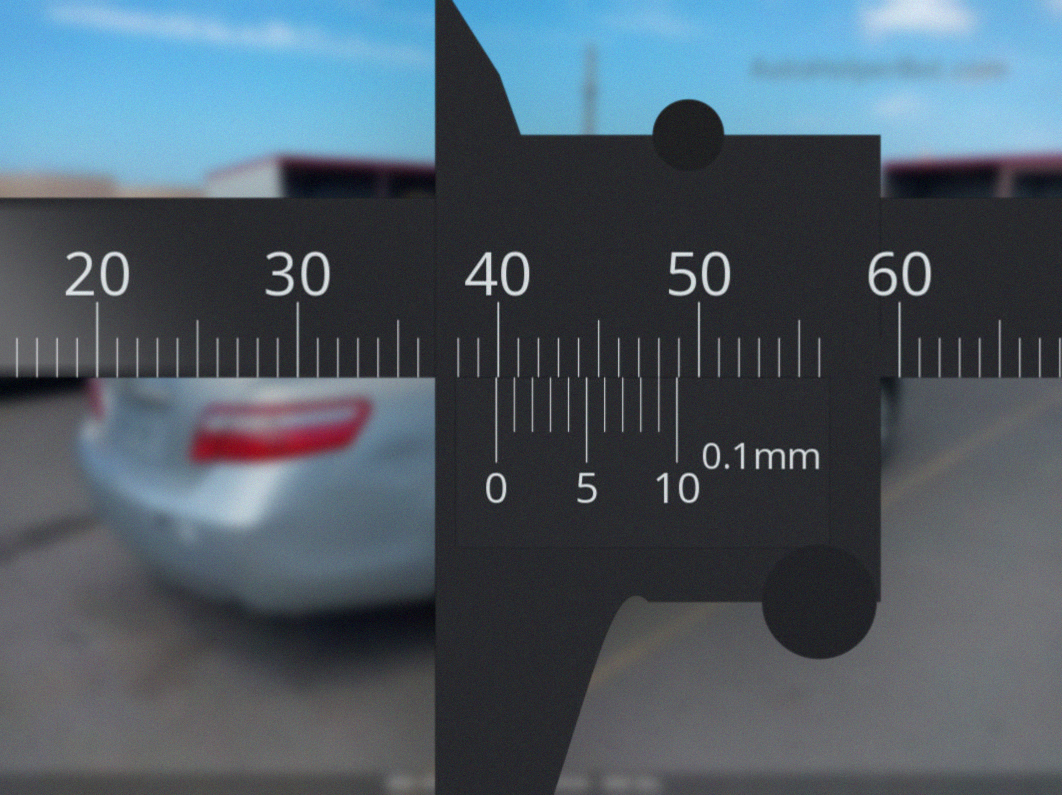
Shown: 39.9 mm
